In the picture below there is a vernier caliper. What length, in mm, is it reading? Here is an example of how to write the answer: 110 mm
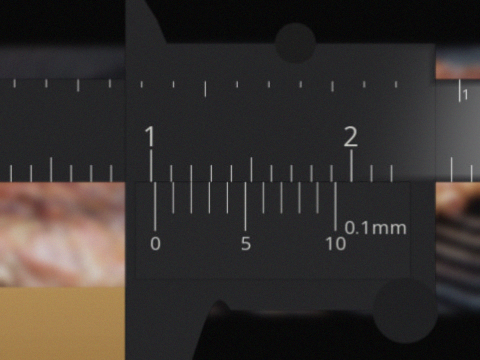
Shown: 10.2 mm
